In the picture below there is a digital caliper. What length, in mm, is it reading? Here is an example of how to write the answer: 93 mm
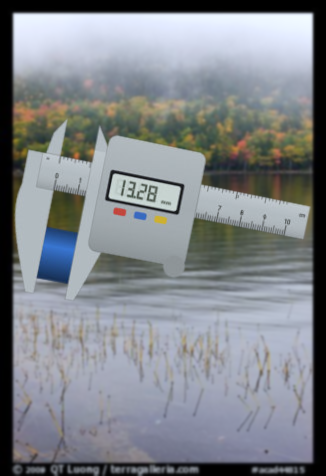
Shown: 13.28 mm
